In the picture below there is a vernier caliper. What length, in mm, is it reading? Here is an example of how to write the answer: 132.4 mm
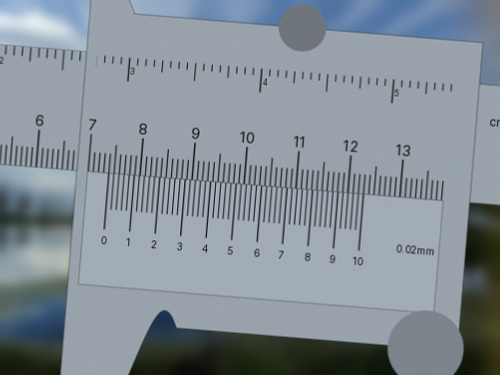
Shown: 74.0 mm
